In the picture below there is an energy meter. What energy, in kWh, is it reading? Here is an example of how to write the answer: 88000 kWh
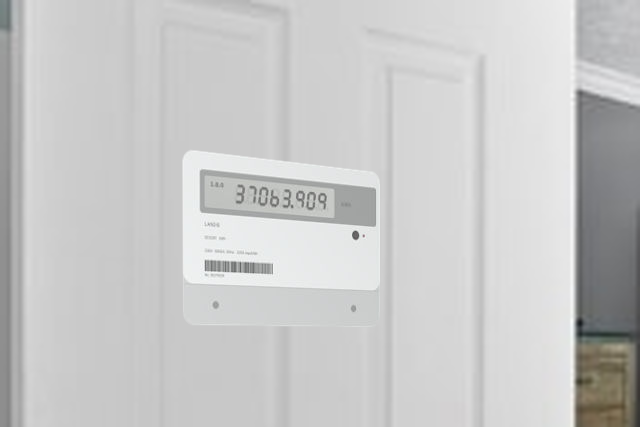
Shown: 37063.909 kWh
